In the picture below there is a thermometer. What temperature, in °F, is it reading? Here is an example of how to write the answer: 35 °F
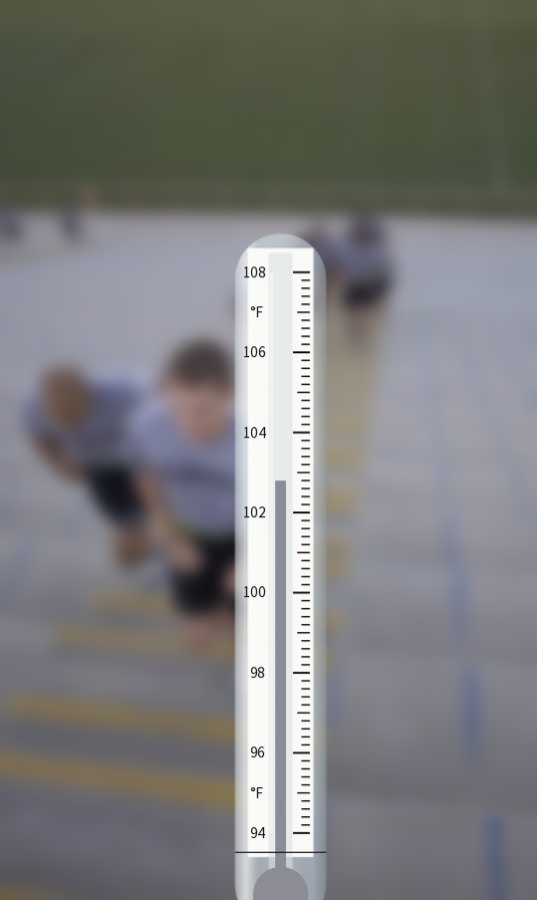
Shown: 102.8 °F
